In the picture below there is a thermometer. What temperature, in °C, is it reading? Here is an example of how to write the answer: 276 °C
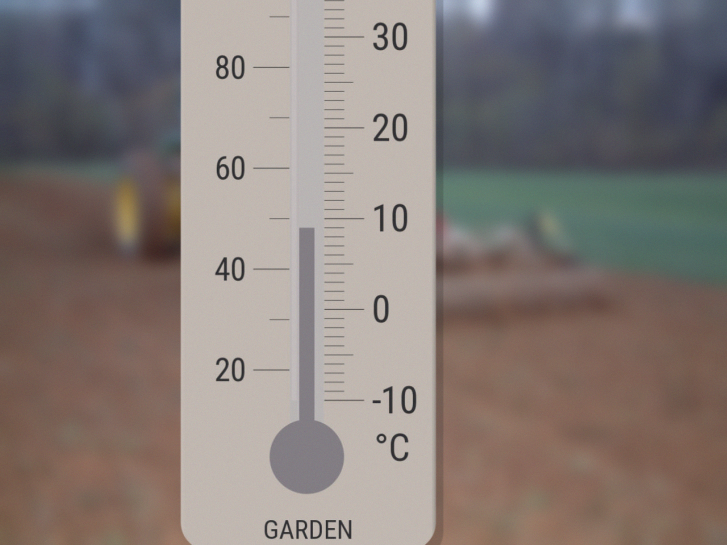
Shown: 9 °C
